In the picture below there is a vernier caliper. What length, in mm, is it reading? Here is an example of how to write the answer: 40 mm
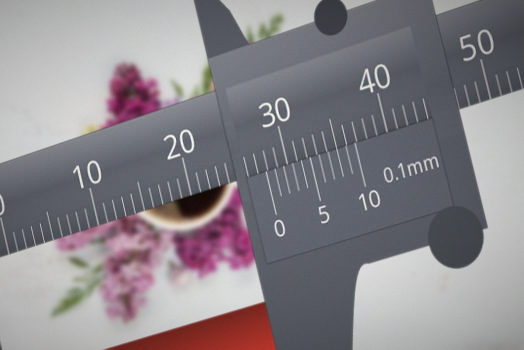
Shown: 27.8 mm
